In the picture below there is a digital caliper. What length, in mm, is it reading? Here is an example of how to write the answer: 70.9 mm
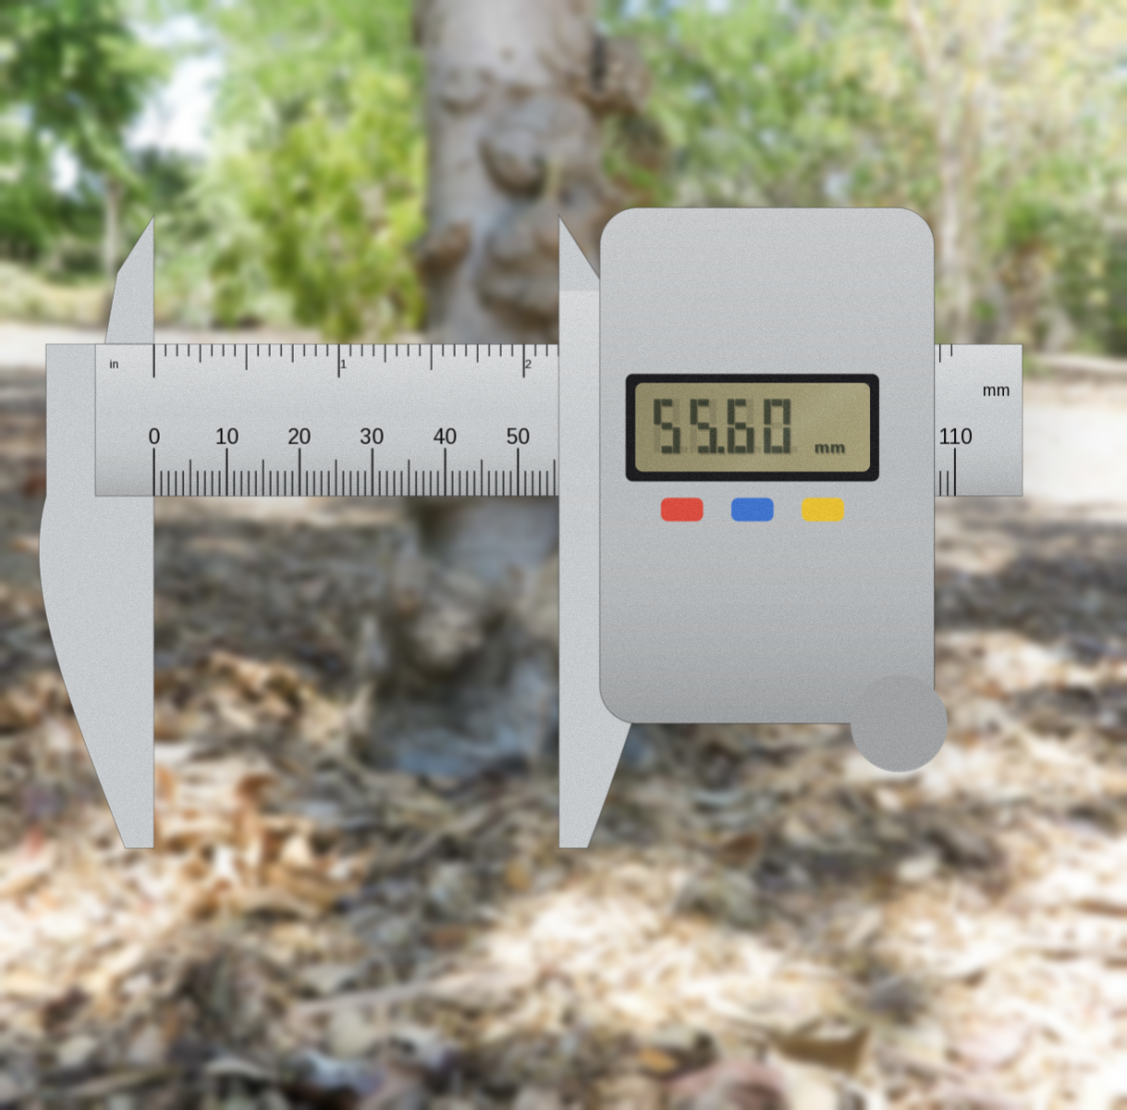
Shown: 55.60 mm
